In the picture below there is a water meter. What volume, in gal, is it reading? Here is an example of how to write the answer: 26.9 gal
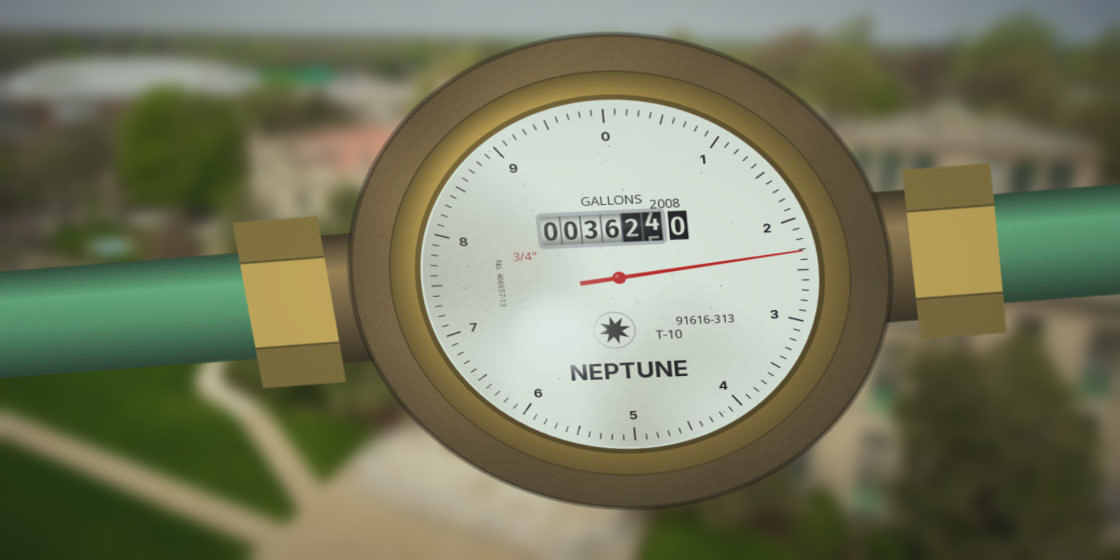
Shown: 36242.3 gal
